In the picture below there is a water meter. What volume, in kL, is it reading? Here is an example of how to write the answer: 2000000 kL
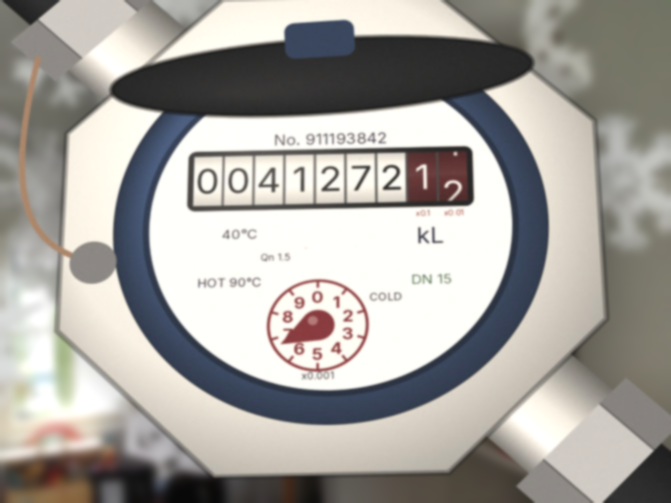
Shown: 41272.116 kL
